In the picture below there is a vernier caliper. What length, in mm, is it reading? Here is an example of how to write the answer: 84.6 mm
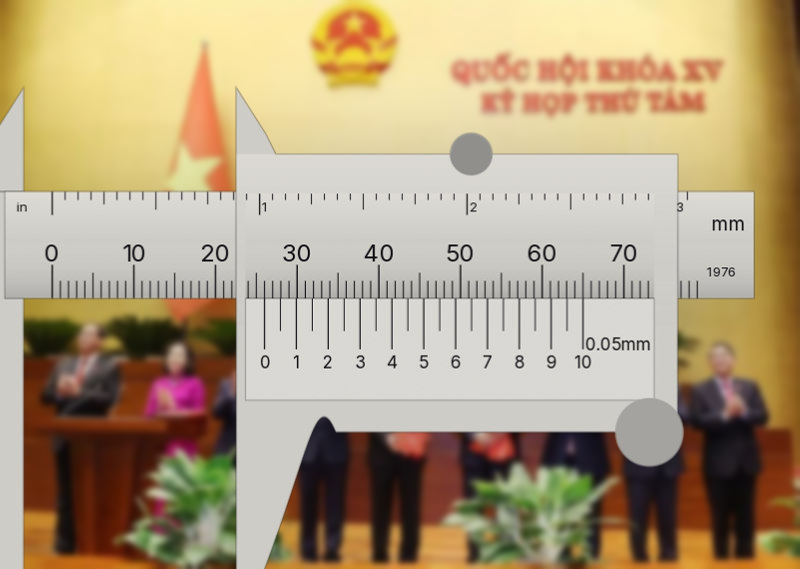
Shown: 26.0 mm
